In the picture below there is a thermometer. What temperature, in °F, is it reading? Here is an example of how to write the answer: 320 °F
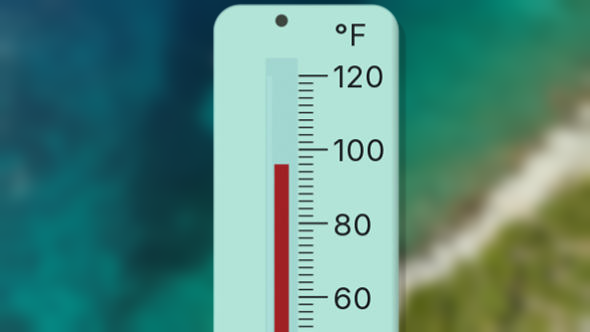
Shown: 96 °F
